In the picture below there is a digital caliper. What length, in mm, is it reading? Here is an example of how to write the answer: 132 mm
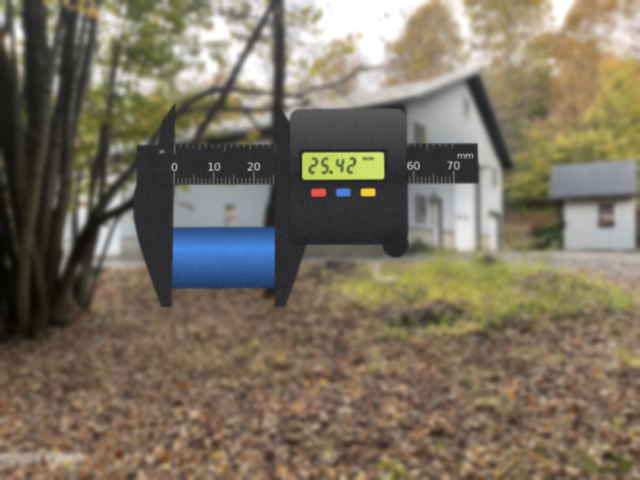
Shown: 25.42 mm
